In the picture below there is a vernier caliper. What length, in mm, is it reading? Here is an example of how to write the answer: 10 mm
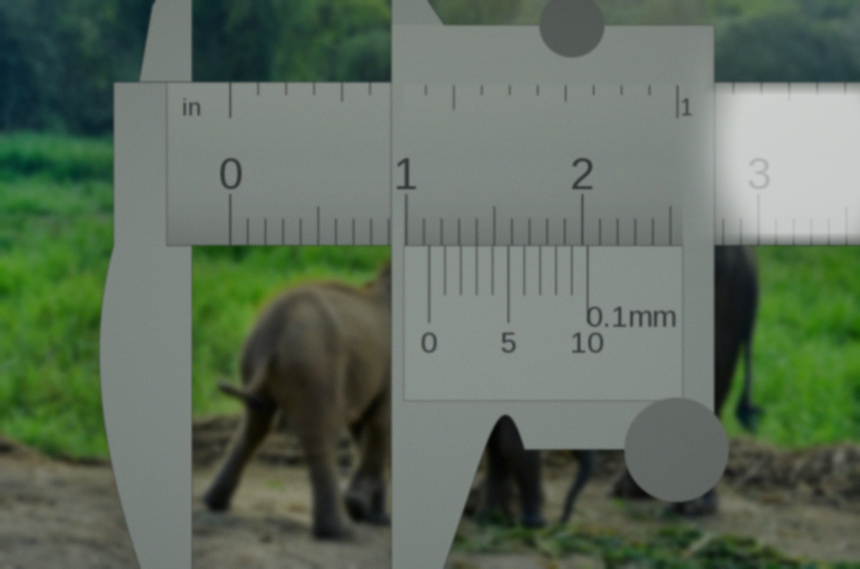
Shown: 11.3 mm
